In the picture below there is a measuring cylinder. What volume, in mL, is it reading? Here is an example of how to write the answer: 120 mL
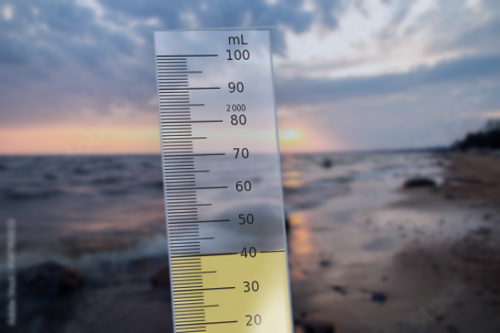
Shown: 40 mL
